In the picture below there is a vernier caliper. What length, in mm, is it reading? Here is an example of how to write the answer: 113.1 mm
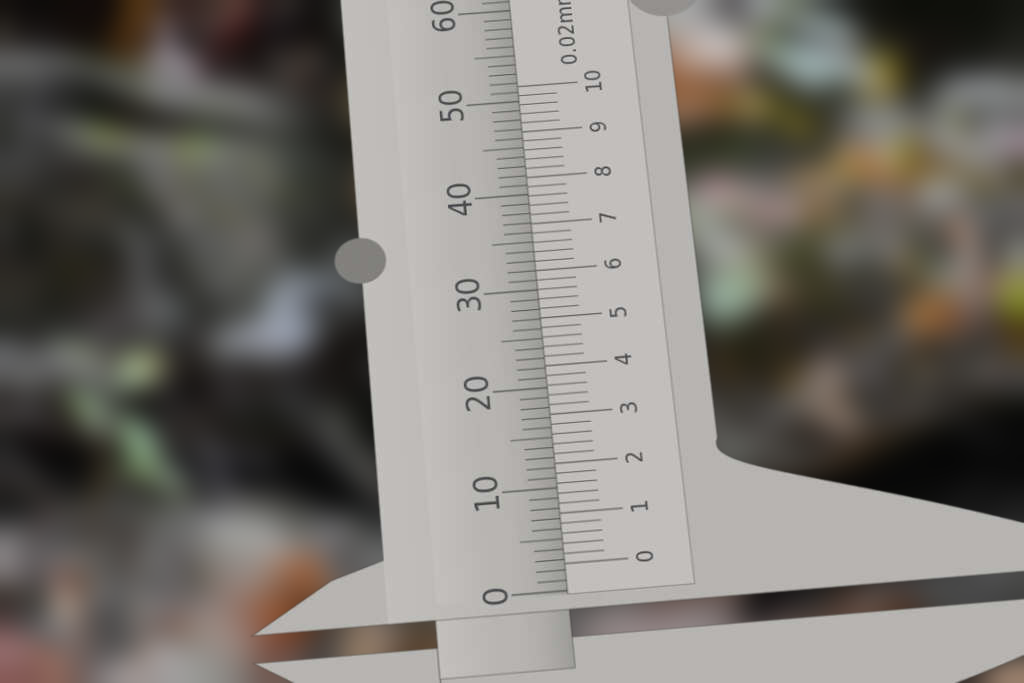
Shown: 2.6 mm
